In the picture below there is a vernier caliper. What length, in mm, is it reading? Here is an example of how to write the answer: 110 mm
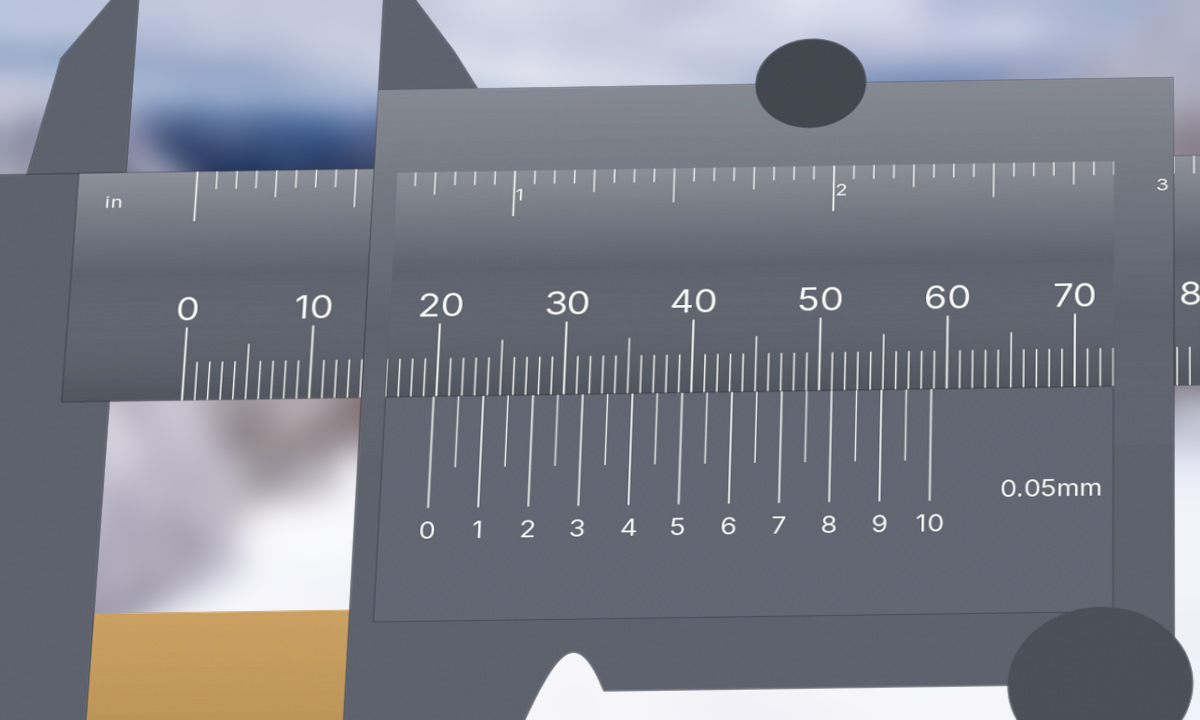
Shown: 19.8 mm
